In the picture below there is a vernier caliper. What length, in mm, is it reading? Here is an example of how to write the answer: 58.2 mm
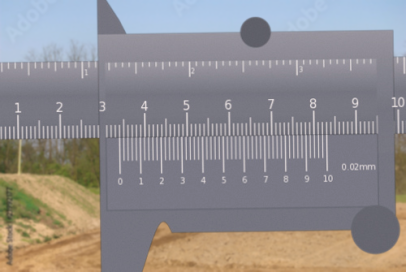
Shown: 34.0 mm
